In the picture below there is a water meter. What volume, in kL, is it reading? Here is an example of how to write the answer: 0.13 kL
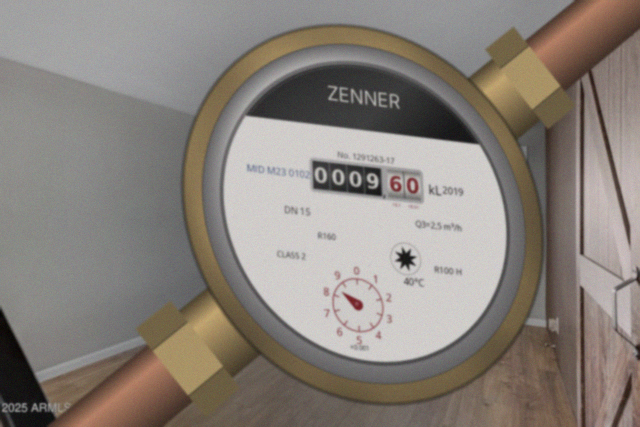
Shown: 9.608 kL
